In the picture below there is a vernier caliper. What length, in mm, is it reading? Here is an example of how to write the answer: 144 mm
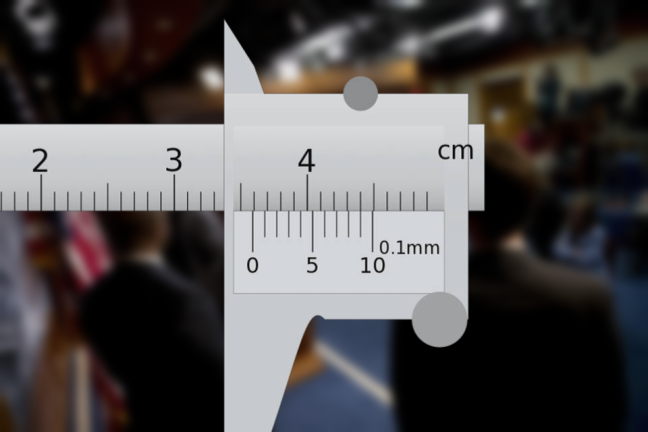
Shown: 35.9 mm
